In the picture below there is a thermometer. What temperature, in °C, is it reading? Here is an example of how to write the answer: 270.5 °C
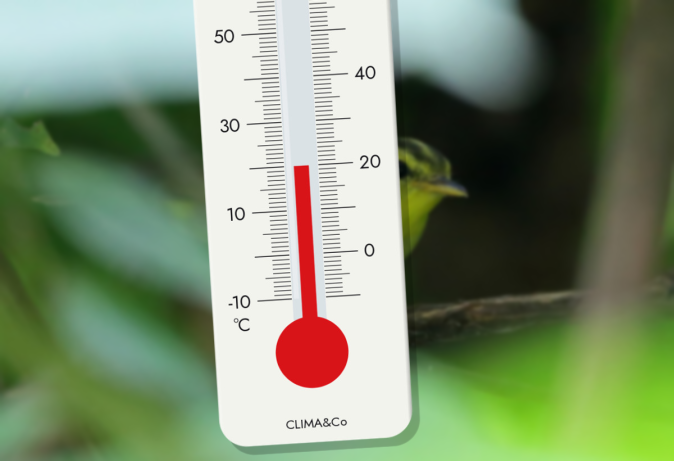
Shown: 20 °C
